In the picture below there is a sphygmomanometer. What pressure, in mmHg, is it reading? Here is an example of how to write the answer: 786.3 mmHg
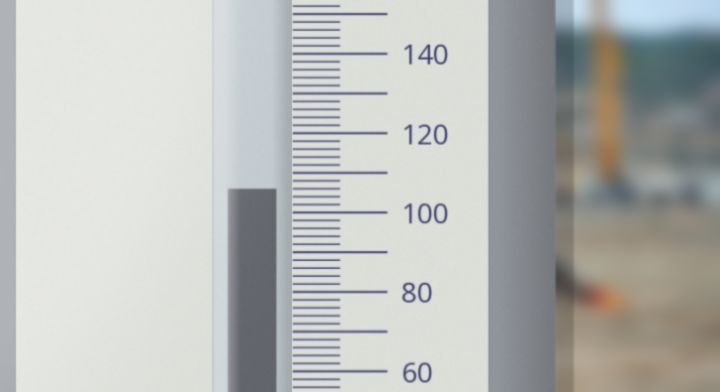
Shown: 106 mmHg
